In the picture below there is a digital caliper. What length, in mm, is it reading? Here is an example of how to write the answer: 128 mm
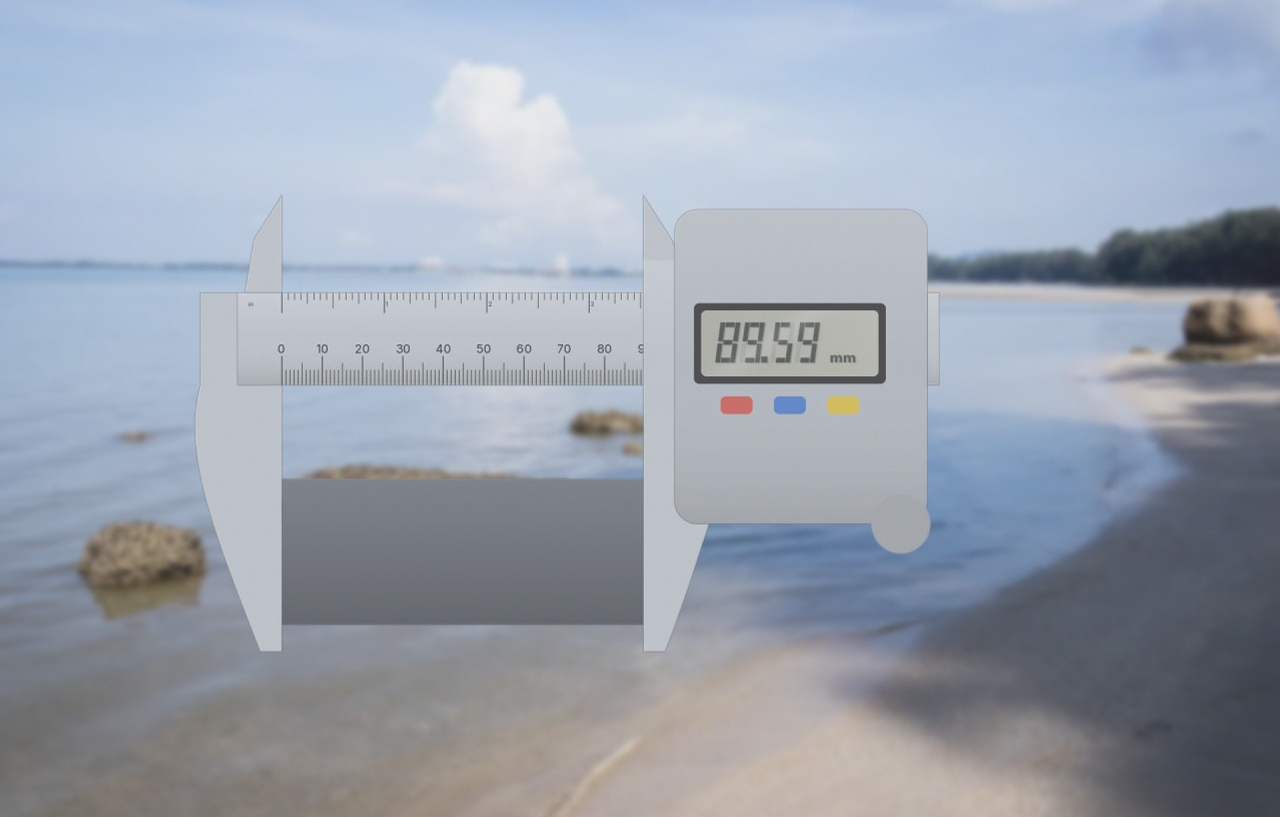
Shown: 89.59 mm
